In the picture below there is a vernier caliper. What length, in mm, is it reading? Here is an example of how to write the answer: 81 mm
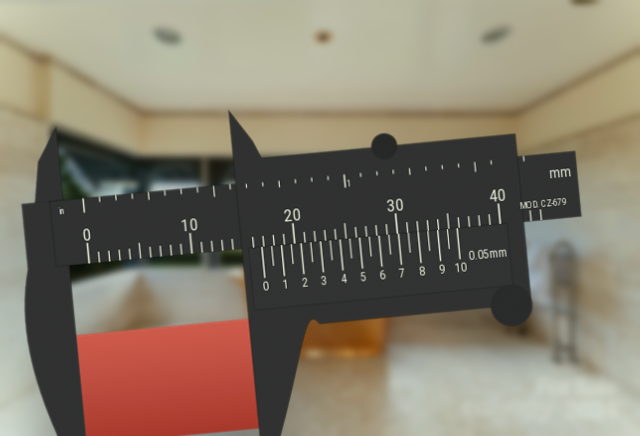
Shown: 16.8 mm
